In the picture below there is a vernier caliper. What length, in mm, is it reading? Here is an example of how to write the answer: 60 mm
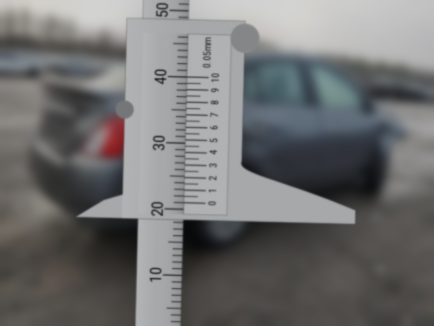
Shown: 21.0 mm
